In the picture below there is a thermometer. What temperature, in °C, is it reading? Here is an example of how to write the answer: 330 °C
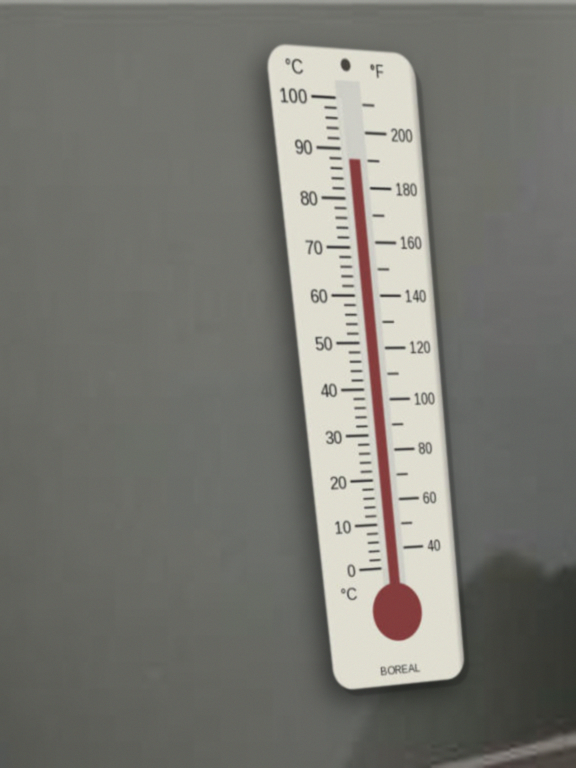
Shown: 88 °C
